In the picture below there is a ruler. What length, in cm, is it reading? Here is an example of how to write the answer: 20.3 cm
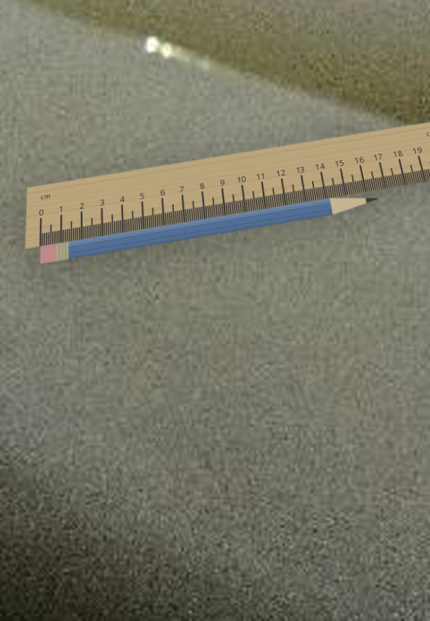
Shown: 16.5 cm
